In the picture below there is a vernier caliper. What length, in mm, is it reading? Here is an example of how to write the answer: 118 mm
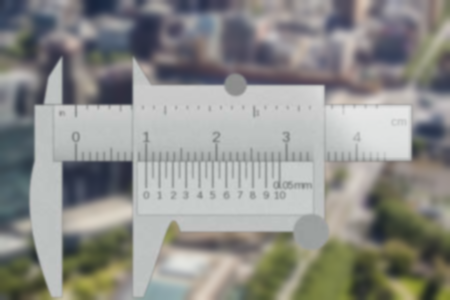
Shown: 10.0 mm
